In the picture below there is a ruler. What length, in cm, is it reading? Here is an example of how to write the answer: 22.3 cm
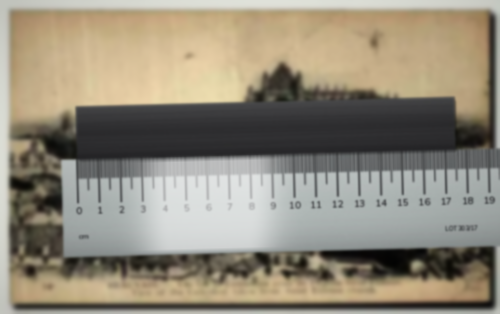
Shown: 17.5 cm
